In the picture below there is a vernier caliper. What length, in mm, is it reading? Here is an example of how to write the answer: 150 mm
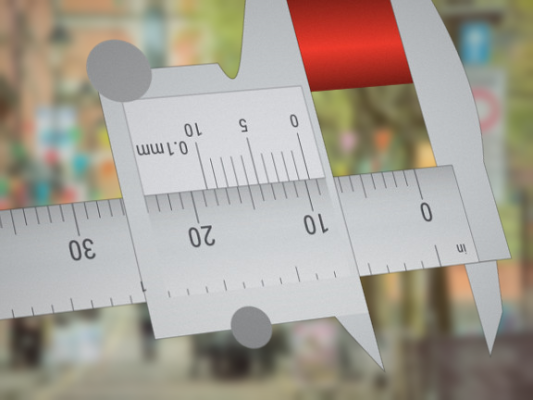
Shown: 9.6 mm
